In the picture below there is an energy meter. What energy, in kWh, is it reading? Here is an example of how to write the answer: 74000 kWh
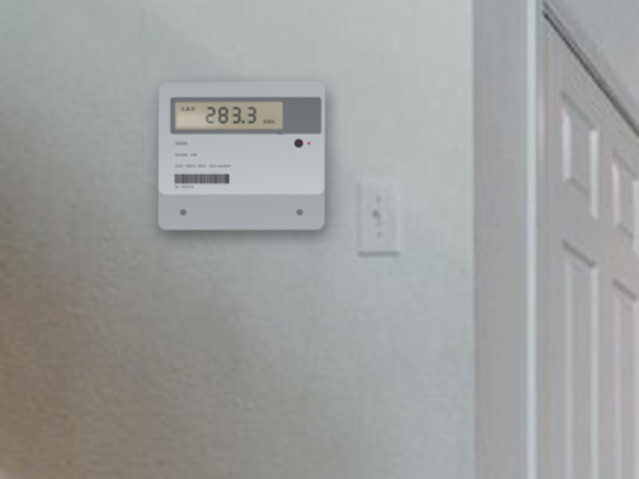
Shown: 283.3 kWh
